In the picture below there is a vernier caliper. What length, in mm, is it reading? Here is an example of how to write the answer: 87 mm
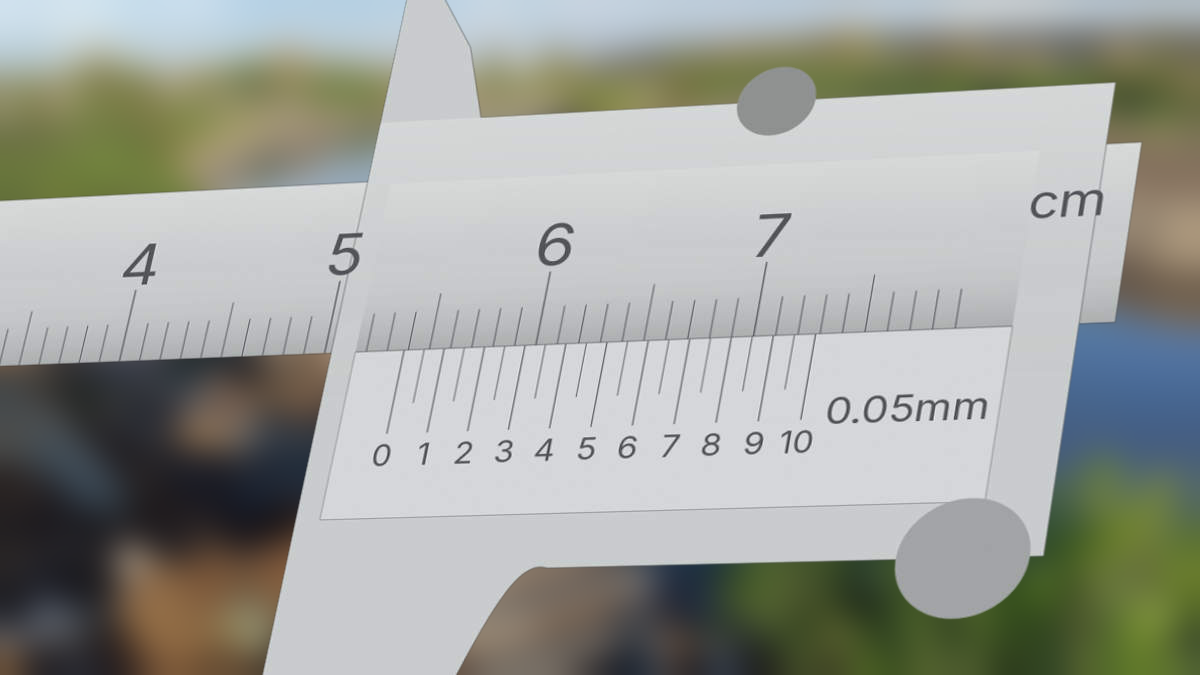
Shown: 53.8 mm
